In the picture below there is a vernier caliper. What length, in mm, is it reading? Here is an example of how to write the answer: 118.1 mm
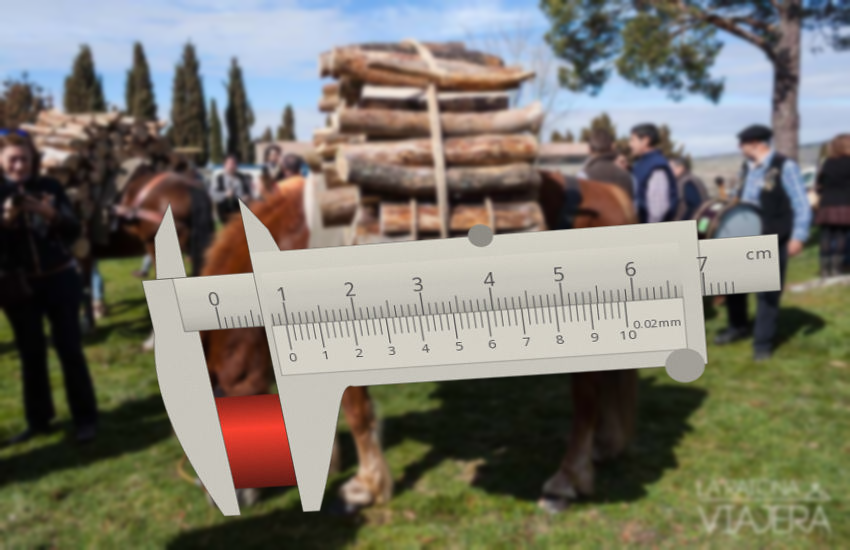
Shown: 9.8 mm
